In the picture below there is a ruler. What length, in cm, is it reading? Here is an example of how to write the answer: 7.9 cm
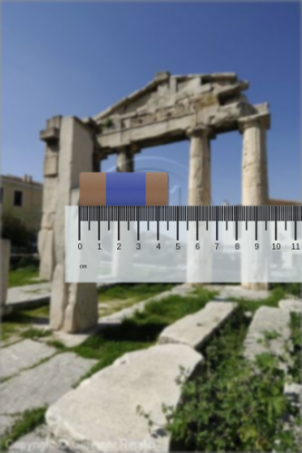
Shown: 4.5 cm
